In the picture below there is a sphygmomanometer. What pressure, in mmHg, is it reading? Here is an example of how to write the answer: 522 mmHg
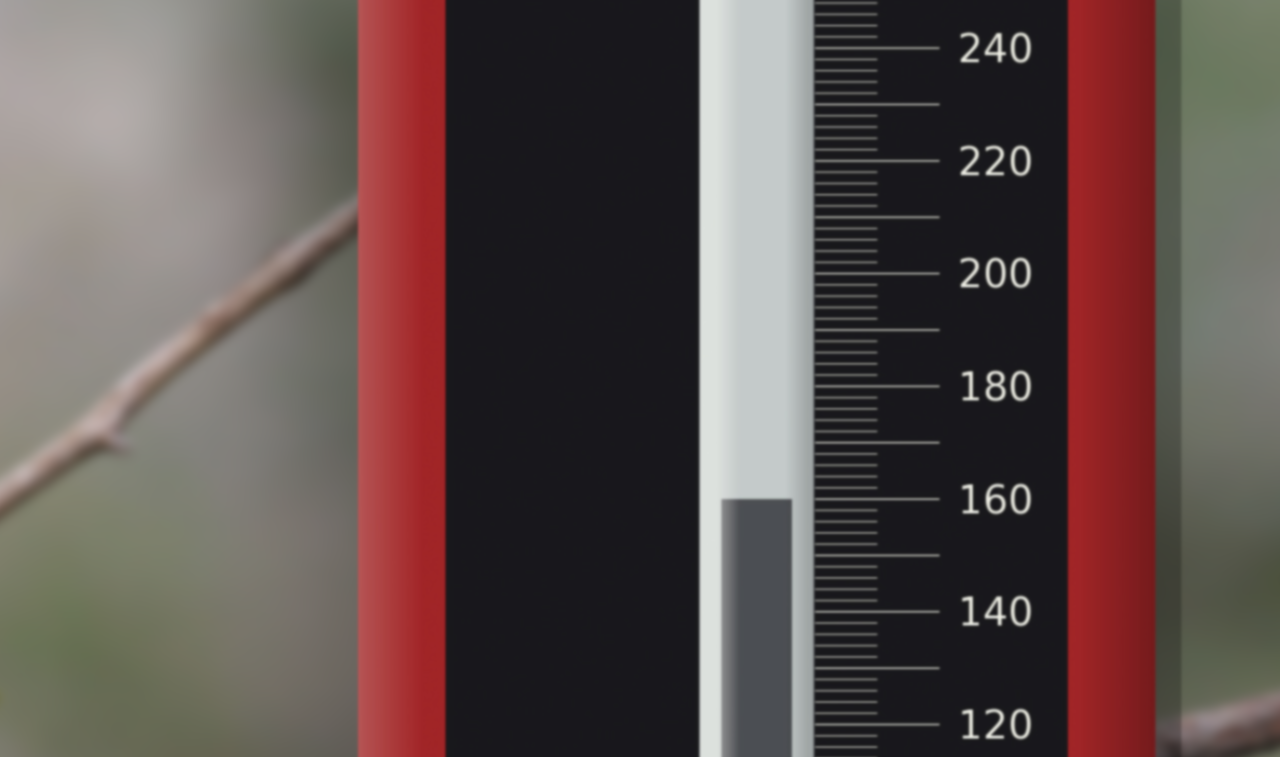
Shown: 160 mmHg
